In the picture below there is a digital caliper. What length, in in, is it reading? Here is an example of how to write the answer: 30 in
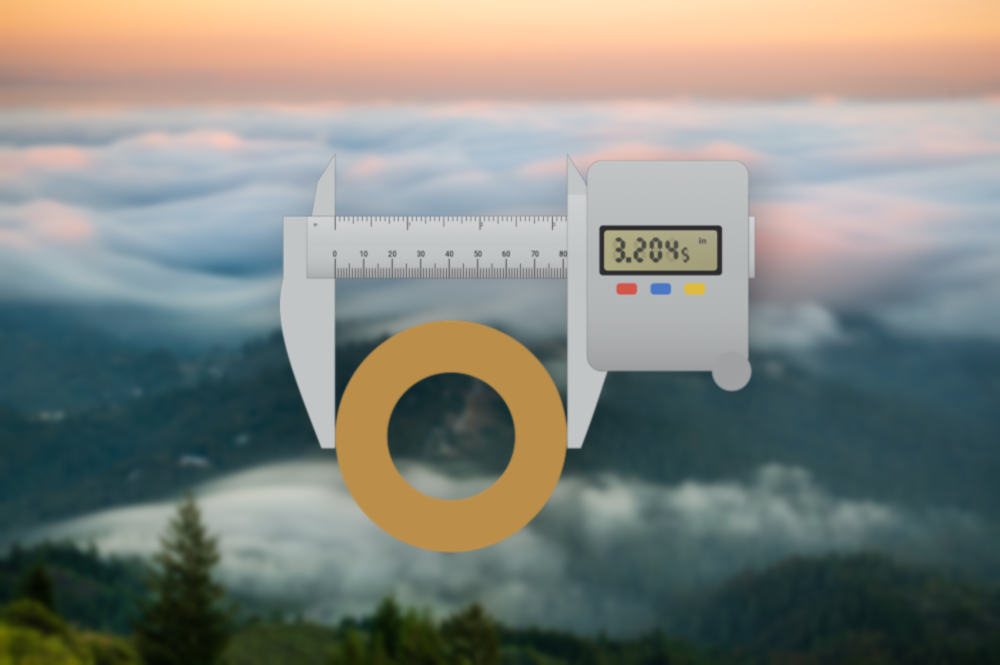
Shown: 3.2045 in
